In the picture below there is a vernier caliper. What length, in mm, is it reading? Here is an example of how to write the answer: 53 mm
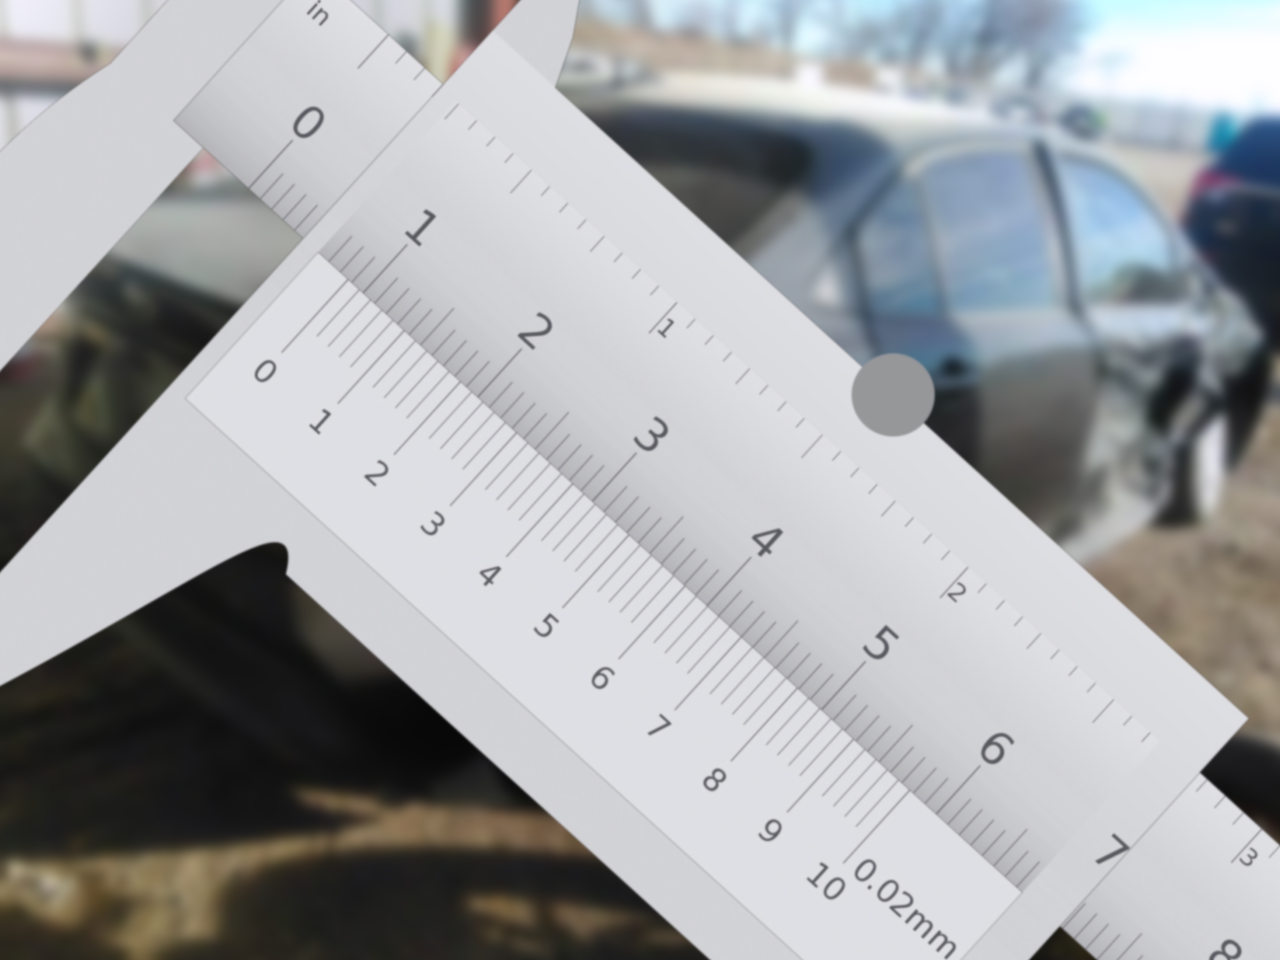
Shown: 8.7 mm
